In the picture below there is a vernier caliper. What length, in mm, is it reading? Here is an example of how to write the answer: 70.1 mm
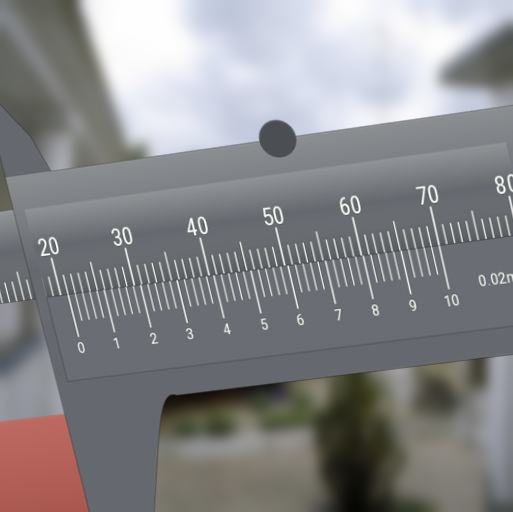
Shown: 21.0 mm
